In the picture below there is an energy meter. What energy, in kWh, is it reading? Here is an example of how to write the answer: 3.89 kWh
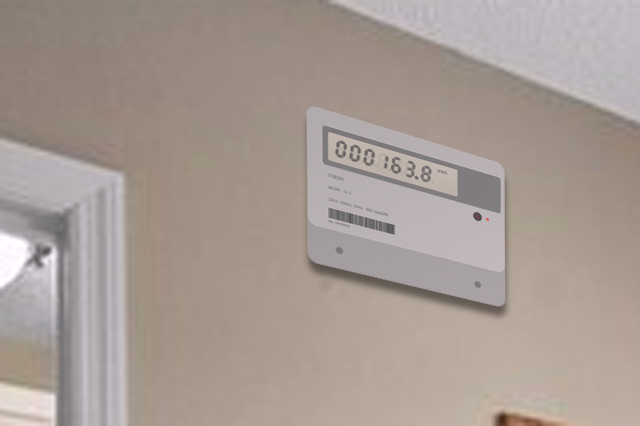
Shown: 163.8 kWh
